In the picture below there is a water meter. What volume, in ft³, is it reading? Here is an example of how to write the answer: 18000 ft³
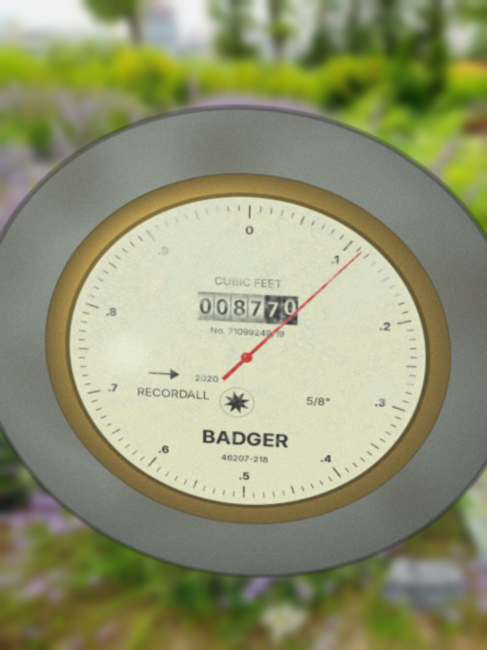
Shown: 8770.11 ft³
